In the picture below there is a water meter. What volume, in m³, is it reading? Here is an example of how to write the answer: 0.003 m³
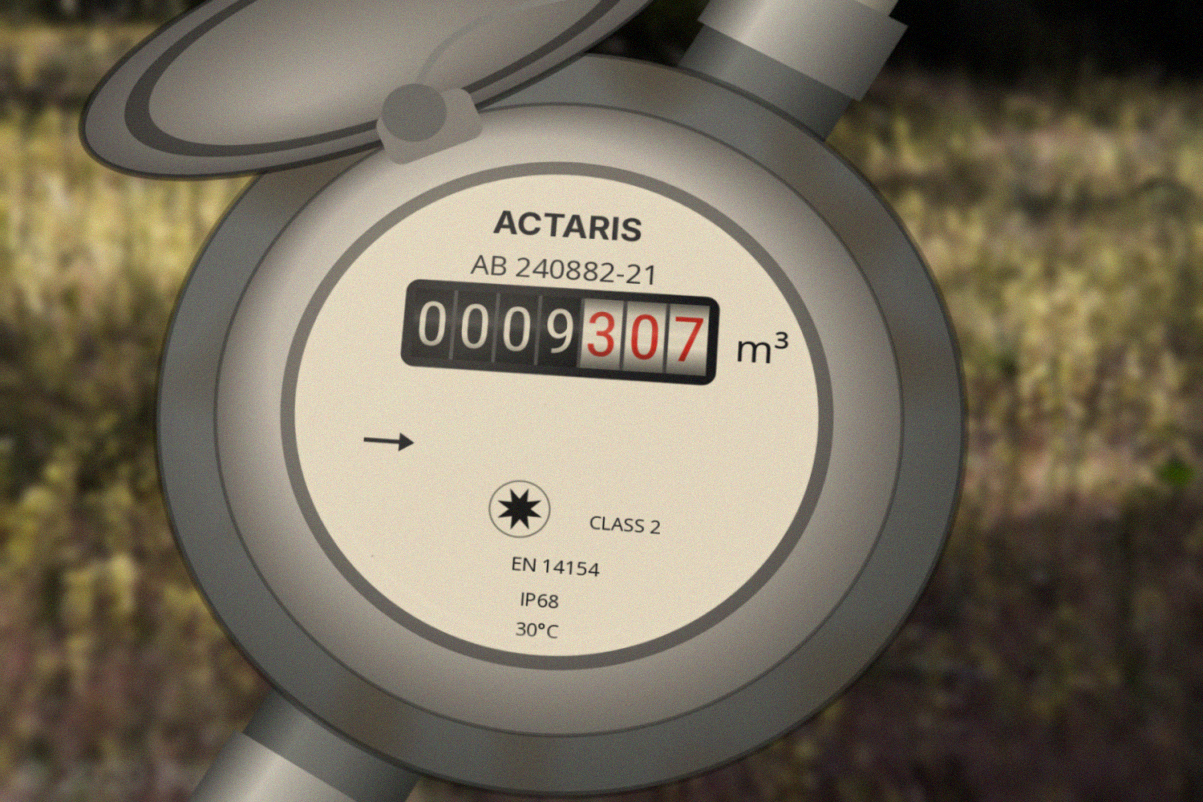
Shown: 9.307 m³
